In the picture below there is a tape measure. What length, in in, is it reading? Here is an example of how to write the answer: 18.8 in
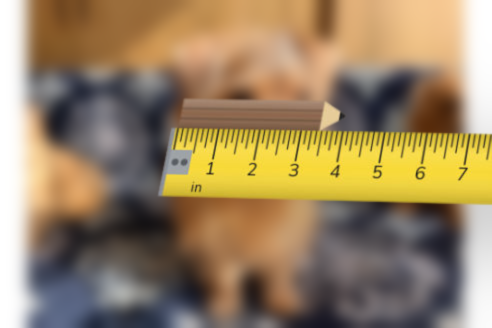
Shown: 4 in
